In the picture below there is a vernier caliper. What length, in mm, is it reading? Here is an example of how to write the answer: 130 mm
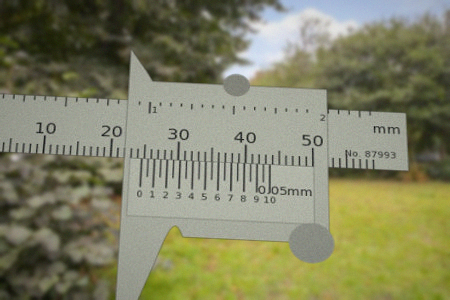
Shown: 24.6 mm
